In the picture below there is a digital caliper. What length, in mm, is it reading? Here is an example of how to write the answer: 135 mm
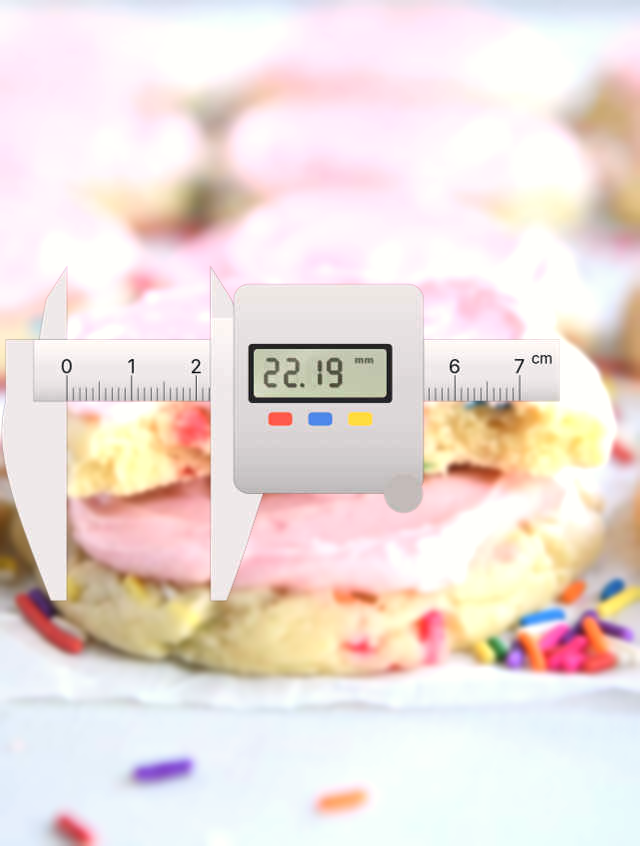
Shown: 22.19 mm
